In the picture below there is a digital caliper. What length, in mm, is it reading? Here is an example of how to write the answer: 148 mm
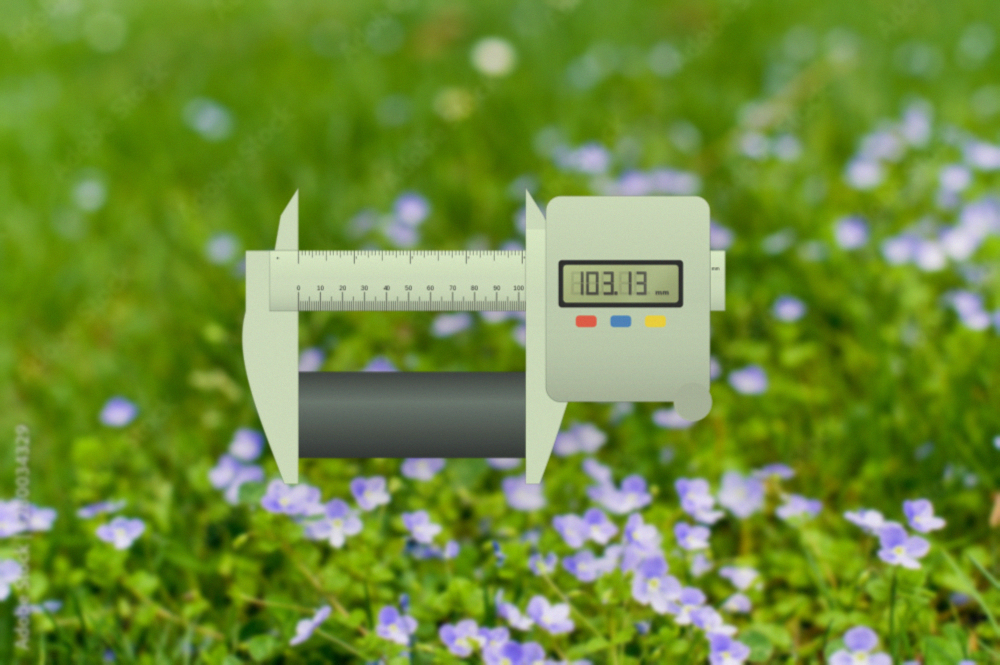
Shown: 103.13 mm
